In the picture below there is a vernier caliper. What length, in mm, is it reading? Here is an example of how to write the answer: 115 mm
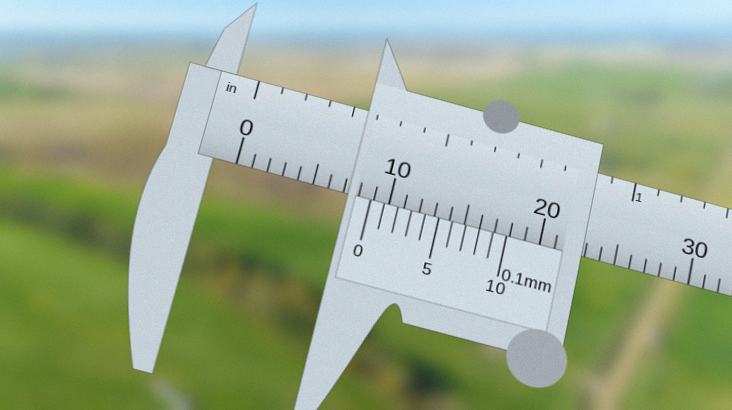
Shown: 8.8 mm
